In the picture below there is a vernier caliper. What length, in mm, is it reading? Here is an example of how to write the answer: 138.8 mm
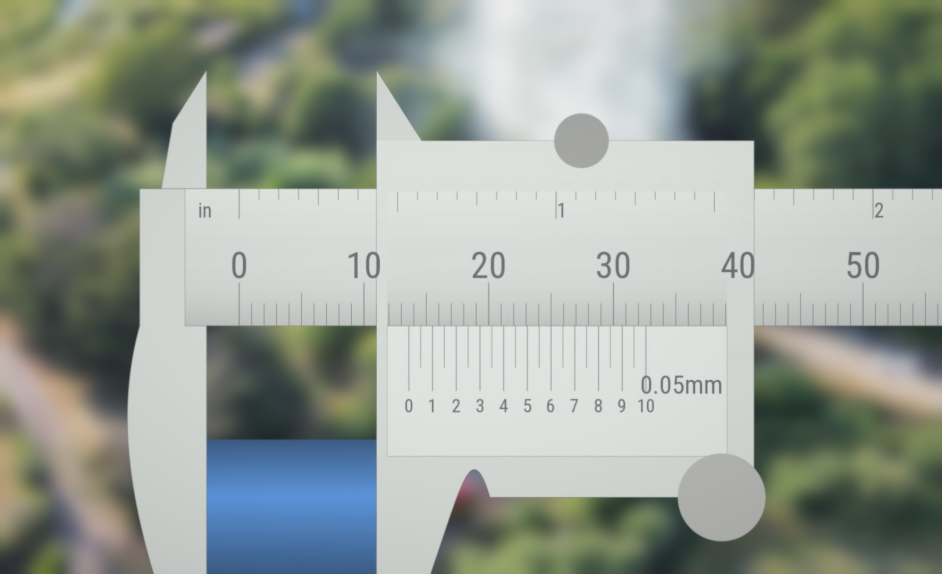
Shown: 13.6 mm
